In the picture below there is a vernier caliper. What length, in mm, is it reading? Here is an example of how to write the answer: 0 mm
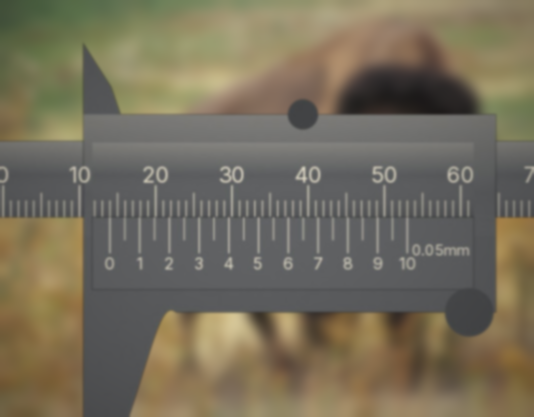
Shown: 14.0 mm
